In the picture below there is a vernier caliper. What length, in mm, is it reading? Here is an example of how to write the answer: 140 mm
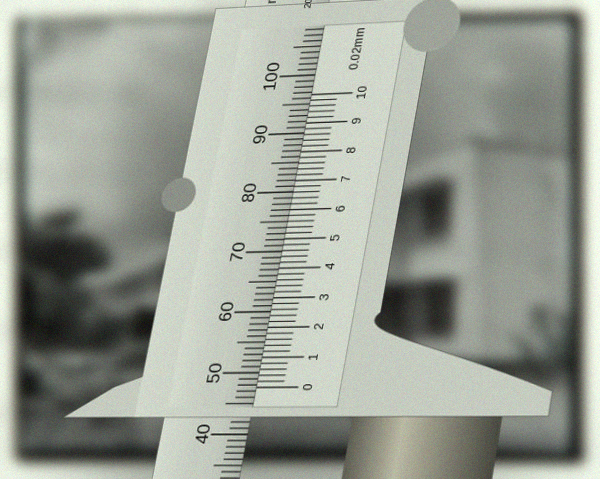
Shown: 47.6 mm
